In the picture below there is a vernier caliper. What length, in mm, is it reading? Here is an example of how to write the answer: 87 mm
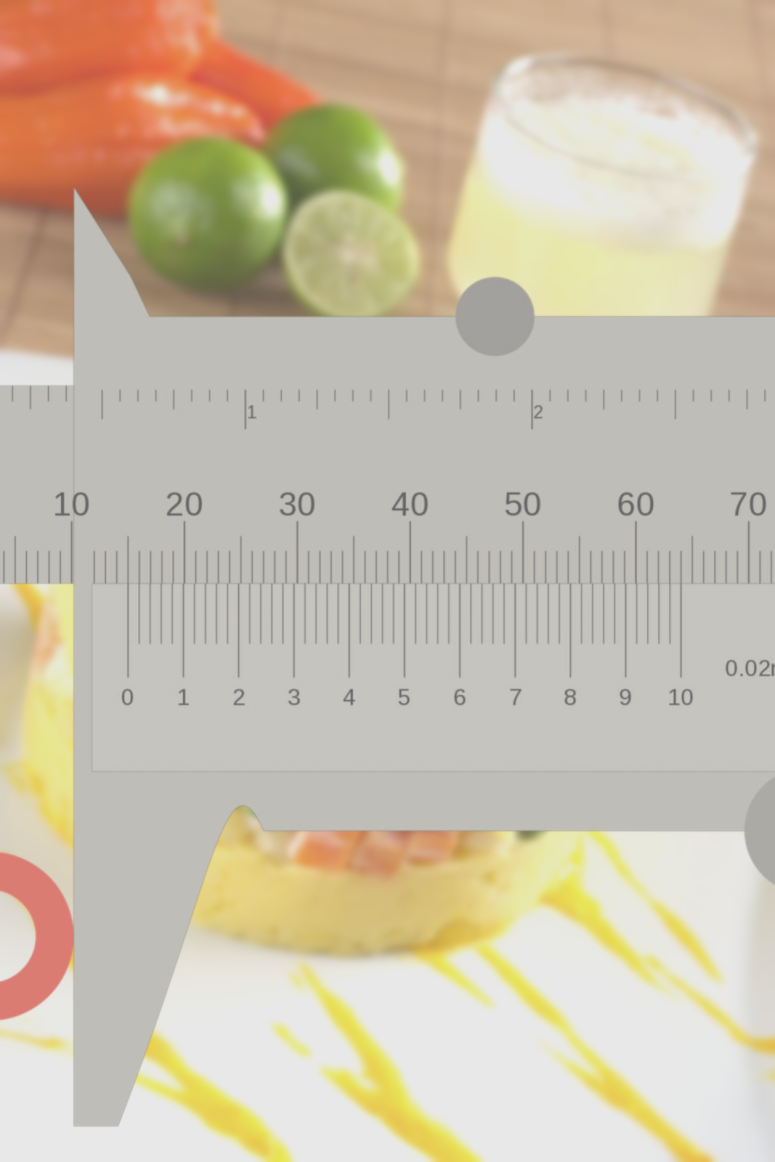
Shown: 15.0 mm
